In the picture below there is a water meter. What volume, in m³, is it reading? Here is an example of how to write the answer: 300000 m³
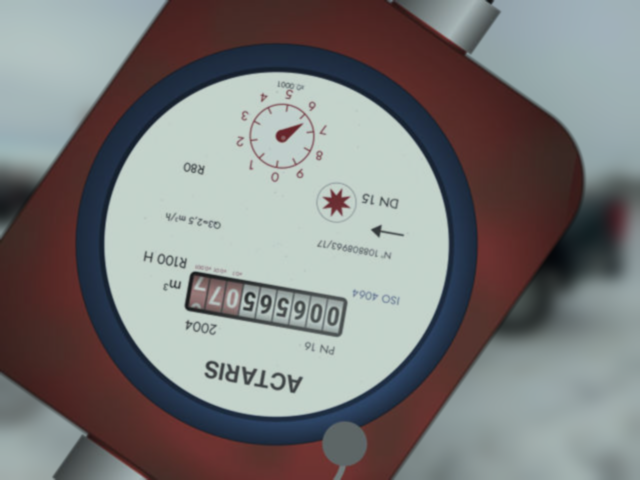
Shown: 6565.0766 m³
